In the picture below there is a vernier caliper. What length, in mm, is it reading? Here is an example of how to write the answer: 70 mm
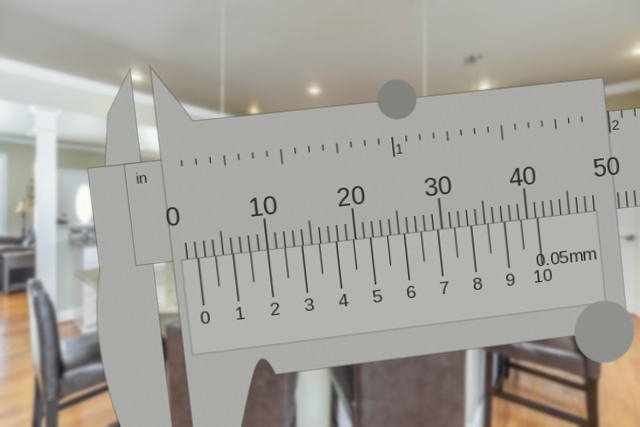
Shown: 2.2 mm
